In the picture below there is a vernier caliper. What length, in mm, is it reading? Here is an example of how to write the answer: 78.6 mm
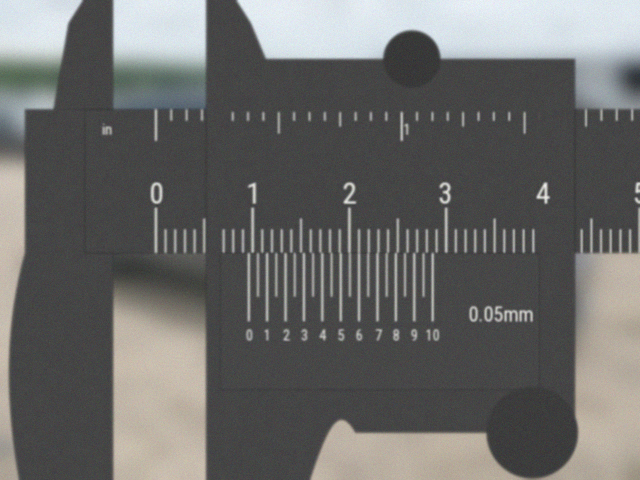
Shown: 9.6 mm
